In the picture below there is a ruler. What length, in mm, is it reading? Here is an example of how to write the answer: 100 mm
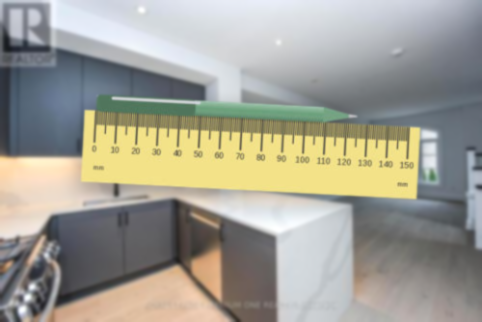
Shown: 125 mm
